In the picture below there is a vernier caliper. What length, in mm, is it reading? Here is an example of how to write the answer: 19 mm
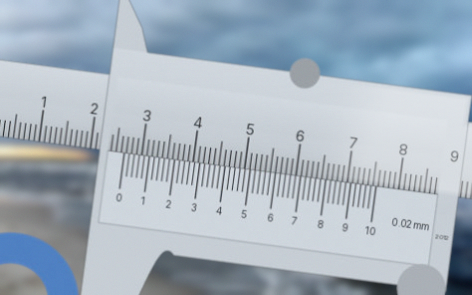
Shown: 26.6 mm
